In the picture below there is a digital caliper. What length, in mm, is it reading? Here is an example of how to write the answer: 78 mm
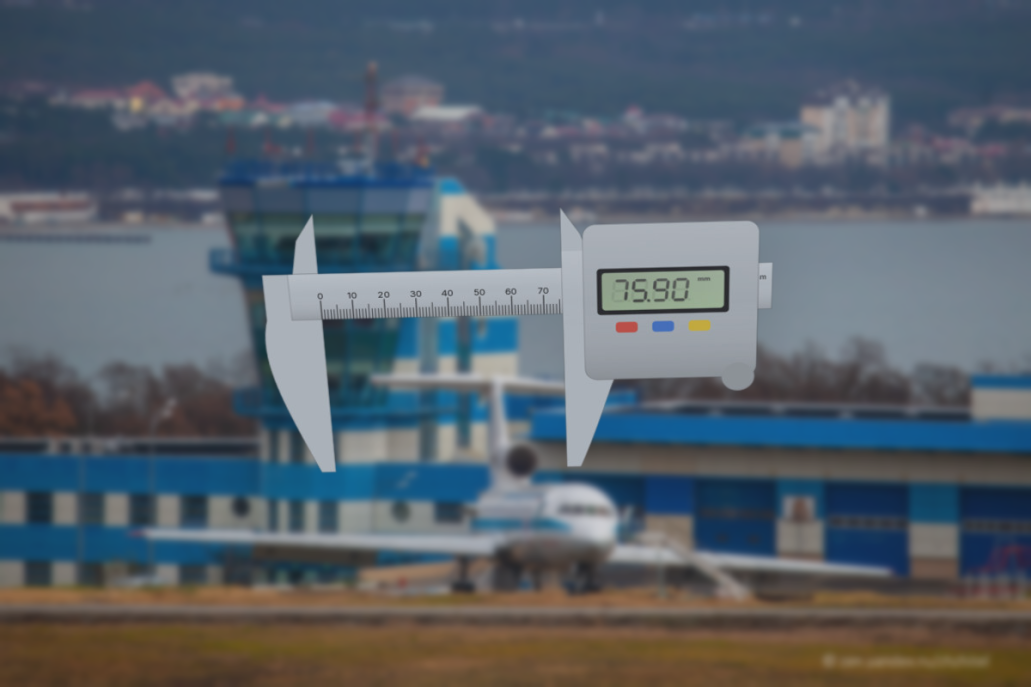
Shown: 75.90 mm
